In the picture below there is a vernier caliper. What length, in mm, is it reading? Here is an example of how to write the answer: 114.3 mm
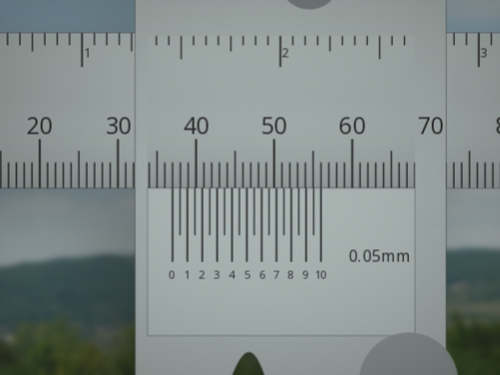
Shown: 37.0 mm
